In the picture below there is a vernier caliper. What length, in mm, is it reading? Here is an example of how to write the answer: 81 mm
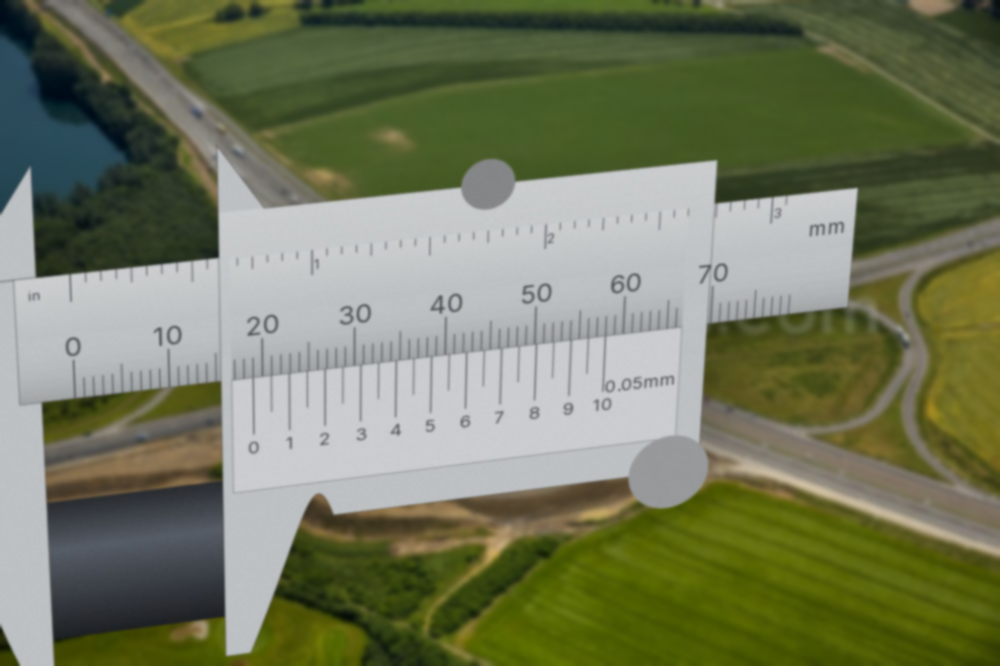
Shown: 19.0 mm
